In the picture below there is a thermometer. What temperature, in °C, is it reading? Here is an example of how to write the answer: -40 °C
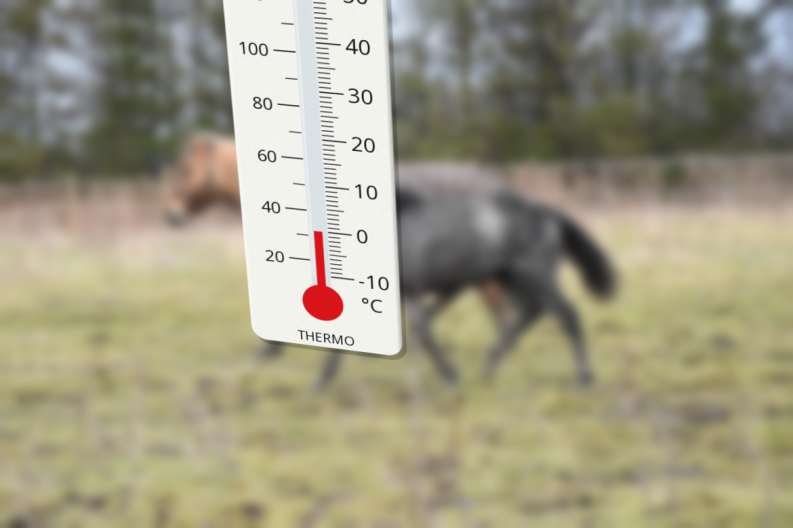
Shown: 0 °C
